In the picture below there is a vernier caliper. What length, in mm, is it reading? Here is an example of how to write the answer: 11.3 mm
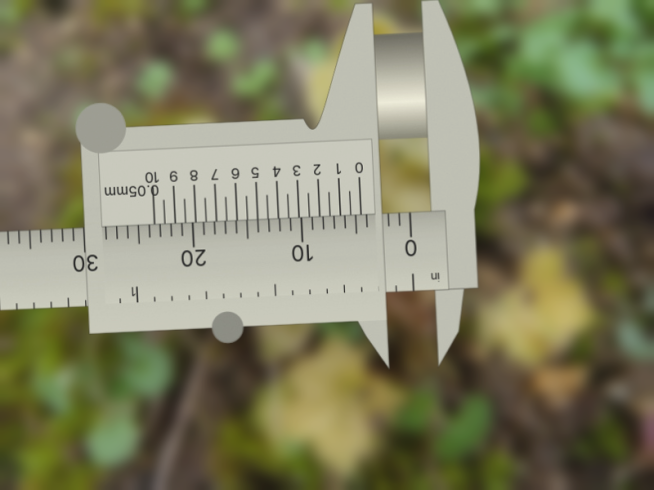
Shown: 4.5 mm
